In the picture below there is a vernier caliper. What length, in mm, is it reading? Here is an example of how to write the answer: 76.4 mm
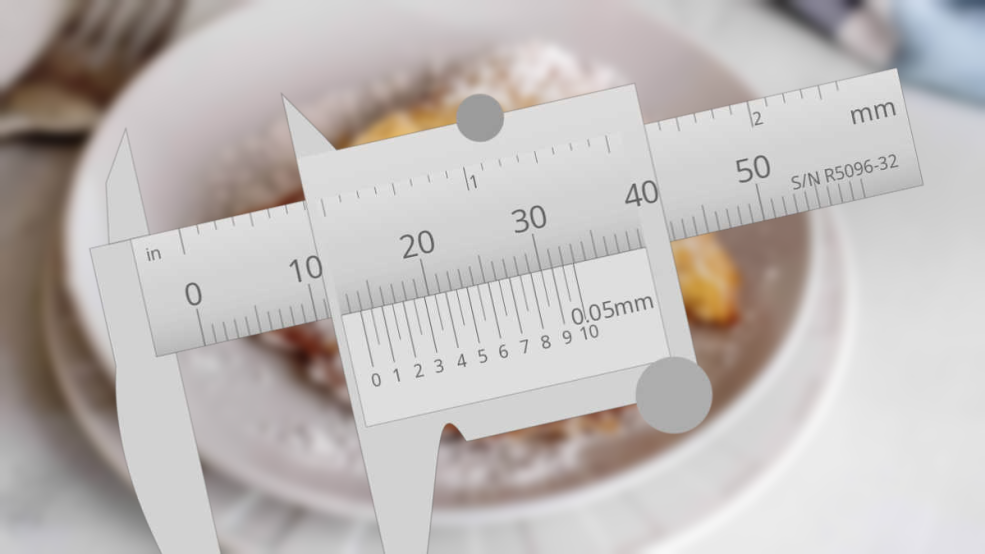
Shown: 13.9 mm
